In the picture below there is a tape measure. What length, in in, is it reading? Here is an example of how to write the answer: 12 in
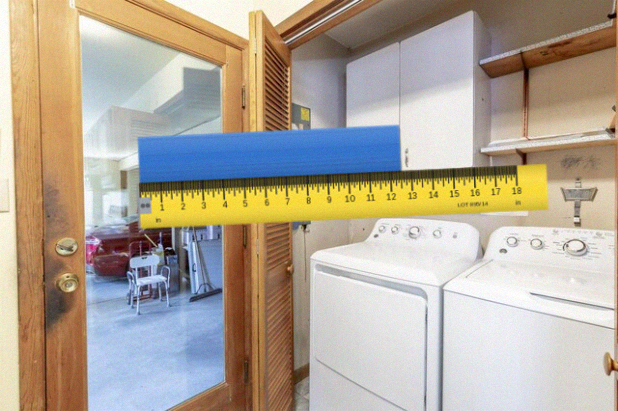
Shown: 12.5 in
